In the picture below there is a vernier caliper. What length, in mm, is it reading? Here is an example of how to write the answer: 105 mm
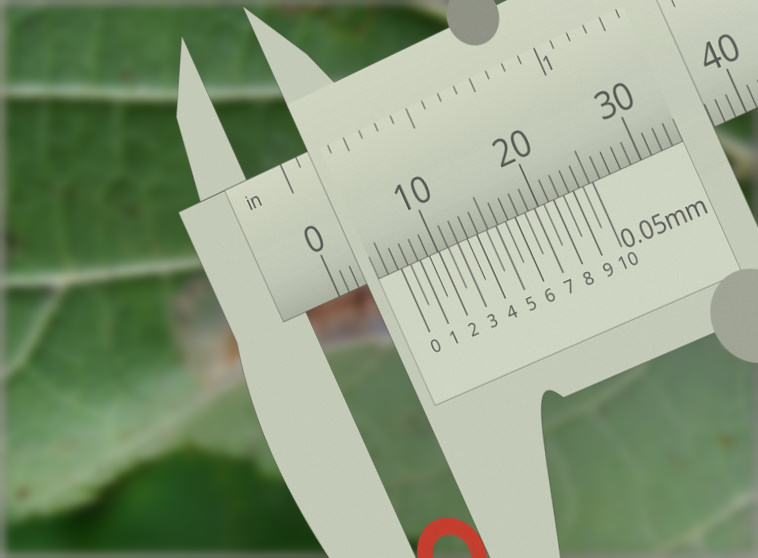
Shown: 6.3 mm
